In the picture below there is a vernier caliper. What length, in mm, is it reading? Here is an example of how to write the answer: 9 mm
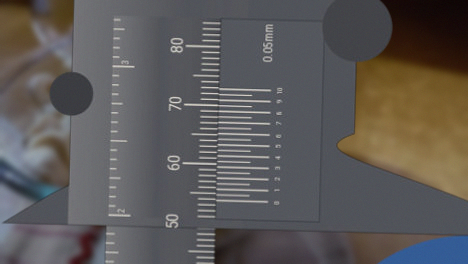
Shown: 53.8 mm
